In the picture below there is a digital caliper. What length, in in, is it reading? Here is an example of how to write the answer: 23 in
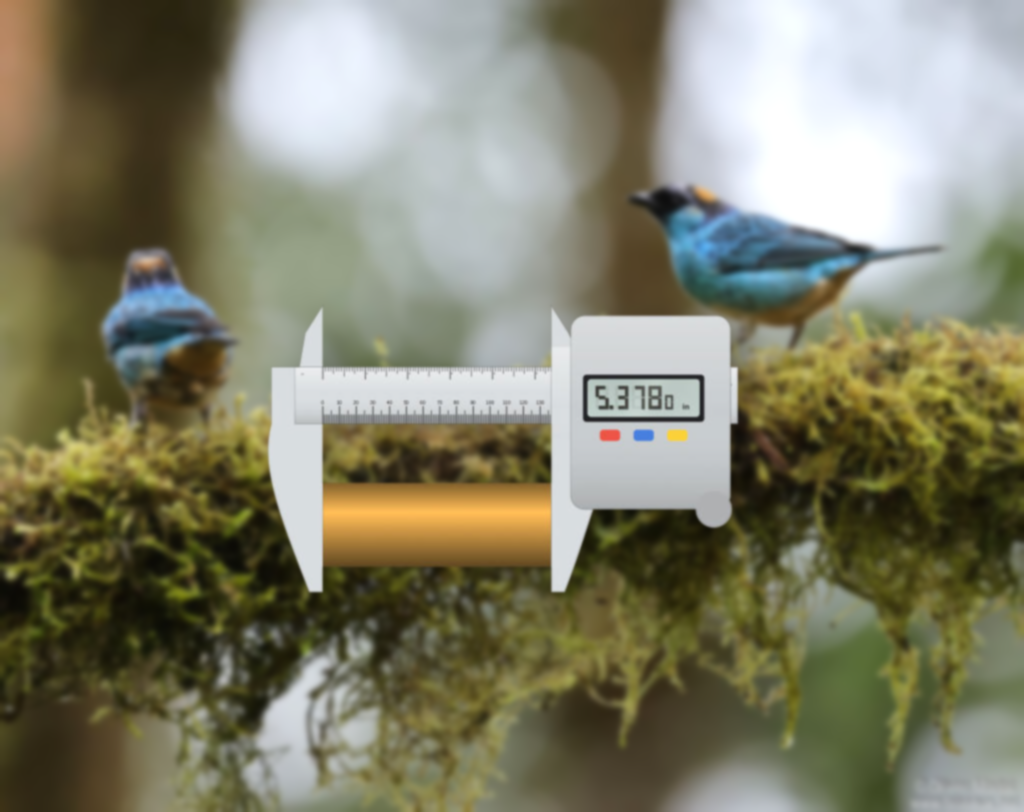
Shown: 5.3780 in
